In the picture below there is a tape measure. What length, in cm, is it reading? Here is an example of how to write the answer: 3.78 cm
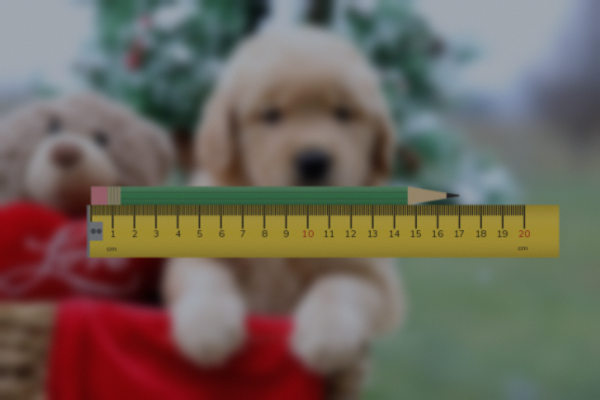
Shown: 17 cm
